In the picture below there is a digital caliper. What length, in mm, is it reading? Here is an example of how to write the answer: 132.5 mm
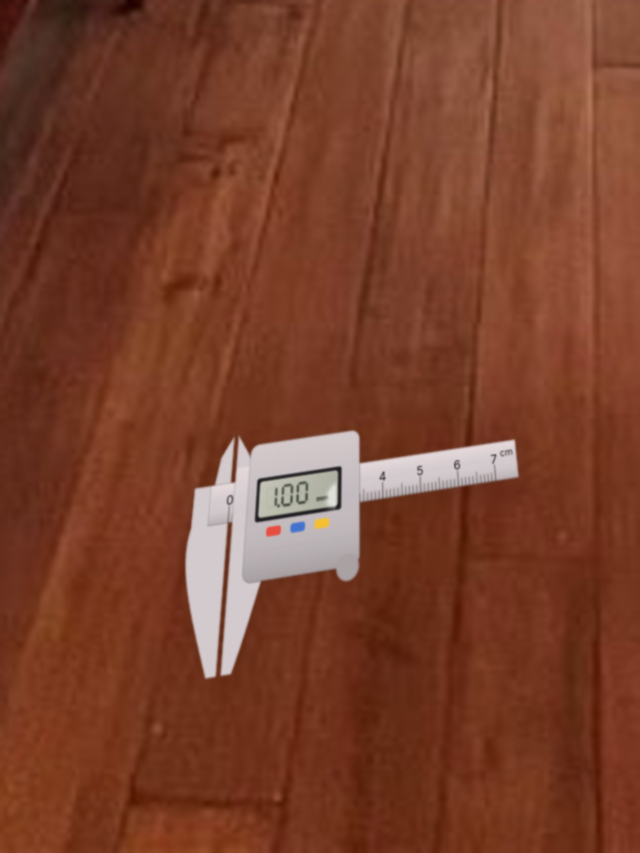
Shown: 1.00 mm
